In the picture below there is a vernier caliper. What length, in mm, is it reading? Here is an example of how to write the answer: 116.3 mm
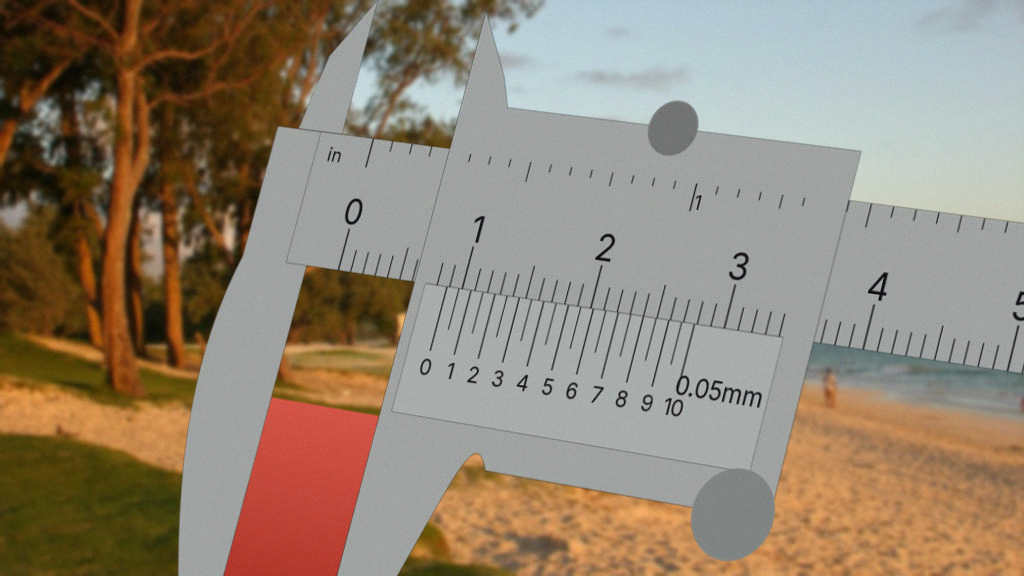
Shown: 8.8 mm
